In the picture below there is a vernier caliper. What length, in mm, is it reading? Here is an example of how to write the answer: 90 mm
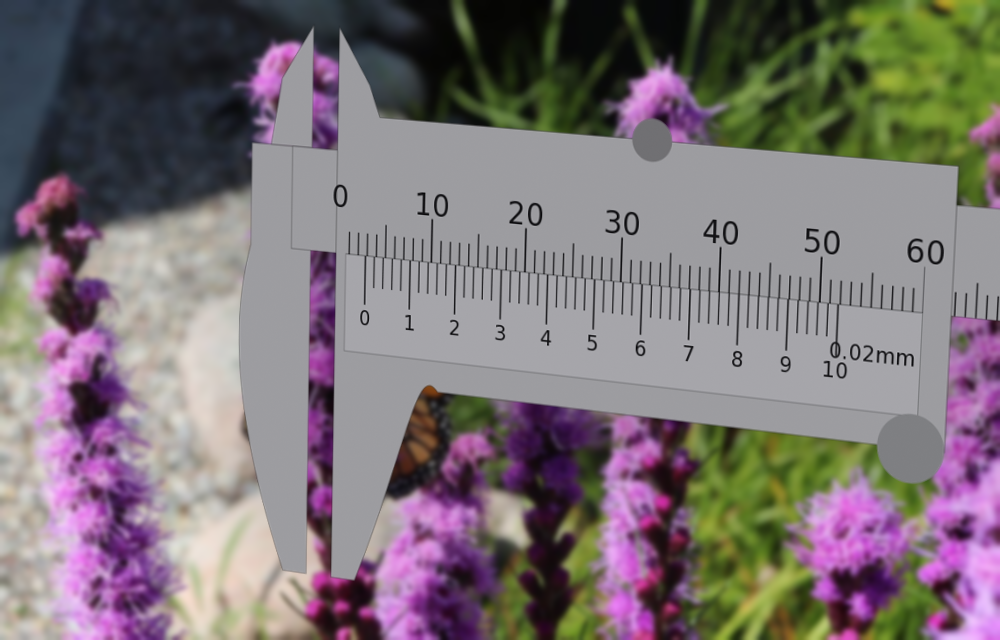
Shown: 2.8 mm
